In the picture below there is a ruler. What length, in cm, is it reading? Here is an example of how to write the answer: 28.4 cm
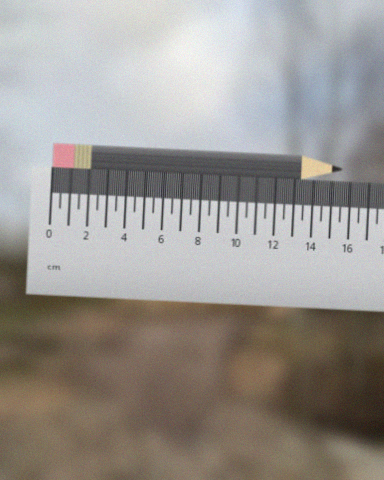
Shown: 15.5 cm
